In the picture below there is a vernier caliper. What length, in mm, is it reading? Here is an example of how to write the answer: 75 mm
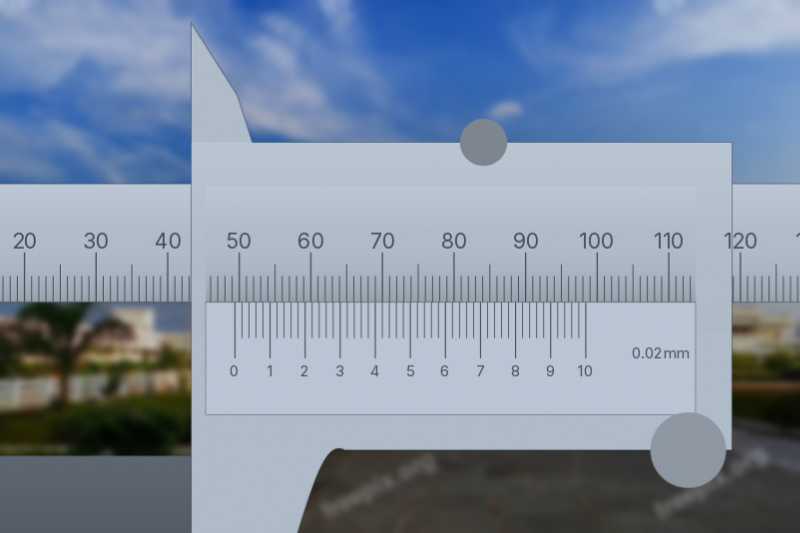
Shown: 49.4 mm
